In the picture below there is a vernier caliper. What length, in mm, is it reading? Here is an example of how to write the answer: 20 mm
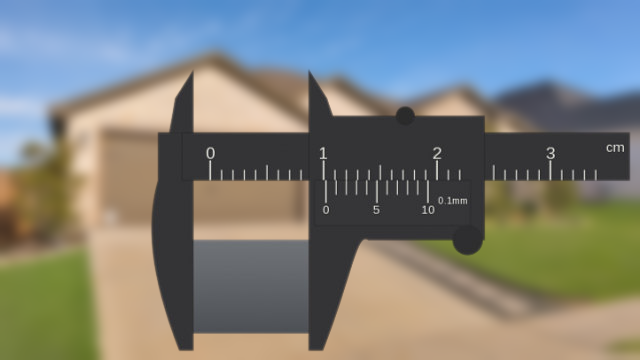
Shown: 10.2 mm
